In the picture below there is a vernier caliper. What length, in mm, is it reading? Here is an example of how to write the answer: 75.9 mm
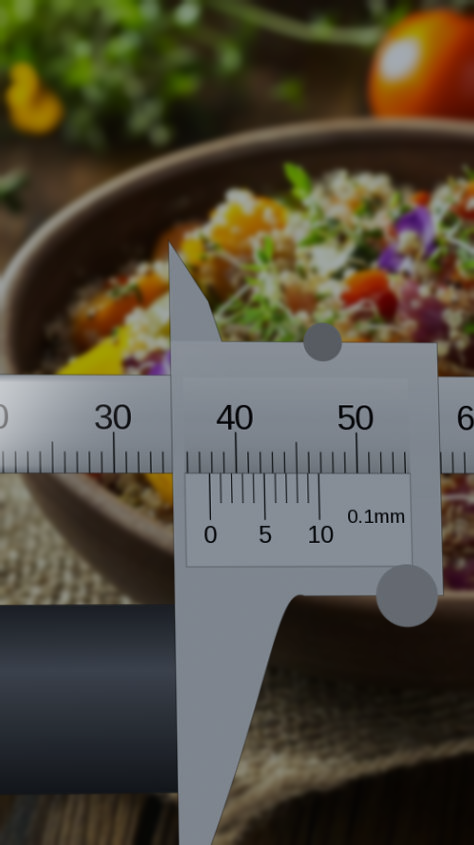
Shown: 37.8 mm
